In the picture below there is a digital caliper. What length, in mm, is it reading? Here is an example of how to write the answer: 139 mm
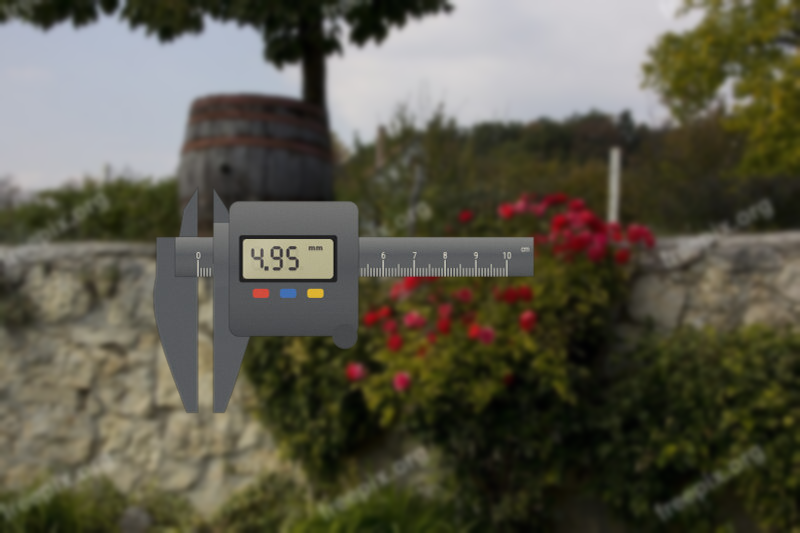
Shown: 4.95 mm
